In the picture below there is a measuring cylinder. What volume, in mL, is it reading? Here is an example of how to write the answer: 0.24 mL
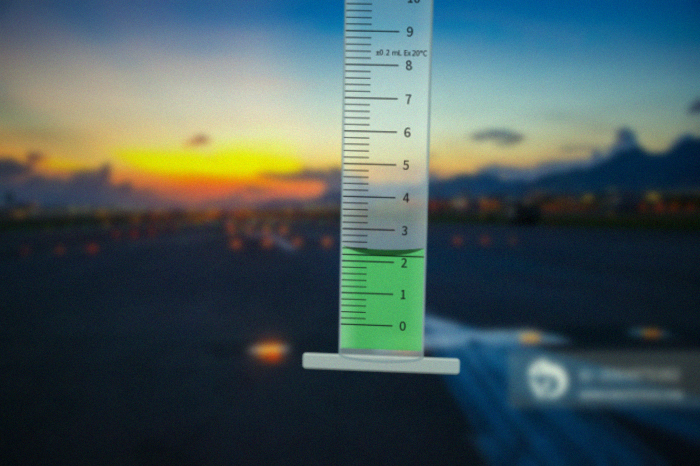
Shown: 2.2 mL
